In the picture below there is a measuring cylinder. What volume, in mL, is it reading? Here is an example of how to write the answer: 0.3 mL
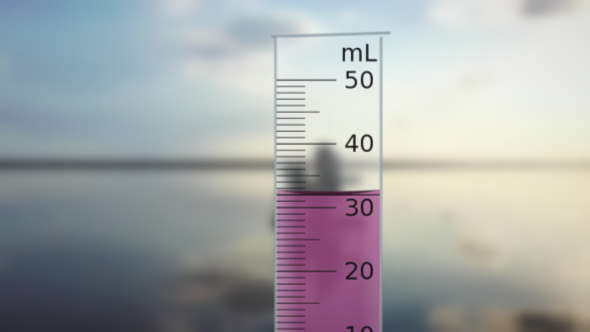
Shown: 32 mL
